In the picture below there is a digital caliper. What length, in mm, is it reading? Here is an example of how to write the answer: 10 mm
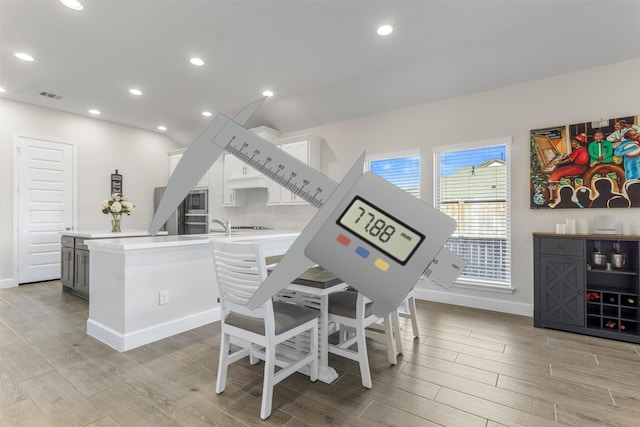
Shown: 77.88 mm
